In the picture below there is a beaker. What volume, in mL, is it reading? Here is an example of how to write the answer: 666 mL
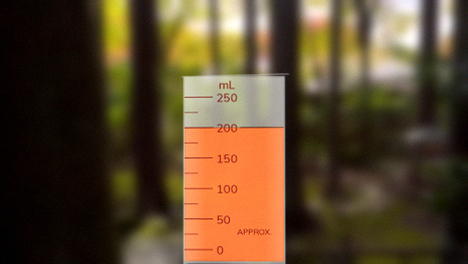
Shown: 200 mL
